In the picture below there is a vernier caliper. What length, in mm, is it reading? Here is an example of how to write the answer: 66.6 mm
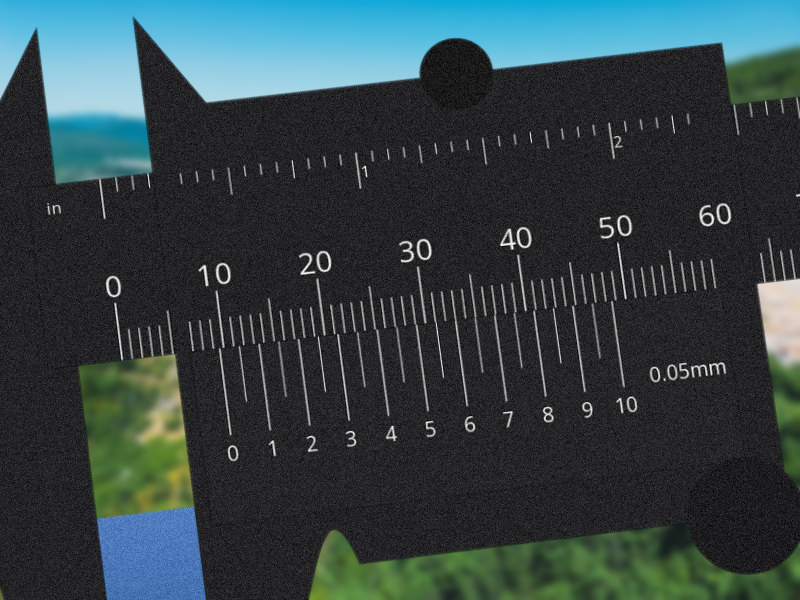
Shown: 9.6 mm
